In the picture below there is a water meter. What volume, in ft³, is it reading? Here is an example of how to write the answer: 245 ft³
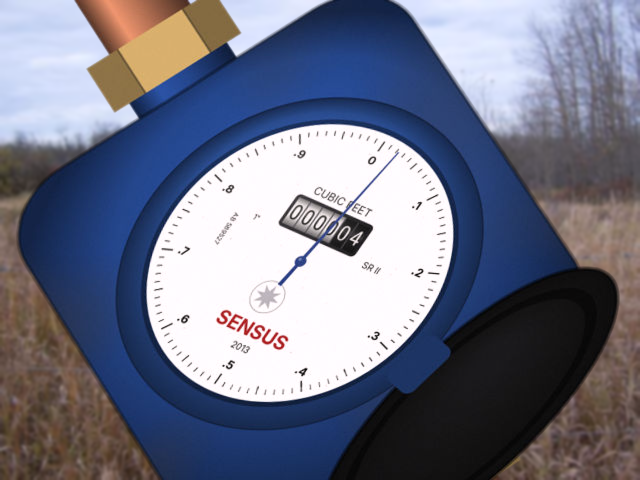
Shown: 4.02 ft³
